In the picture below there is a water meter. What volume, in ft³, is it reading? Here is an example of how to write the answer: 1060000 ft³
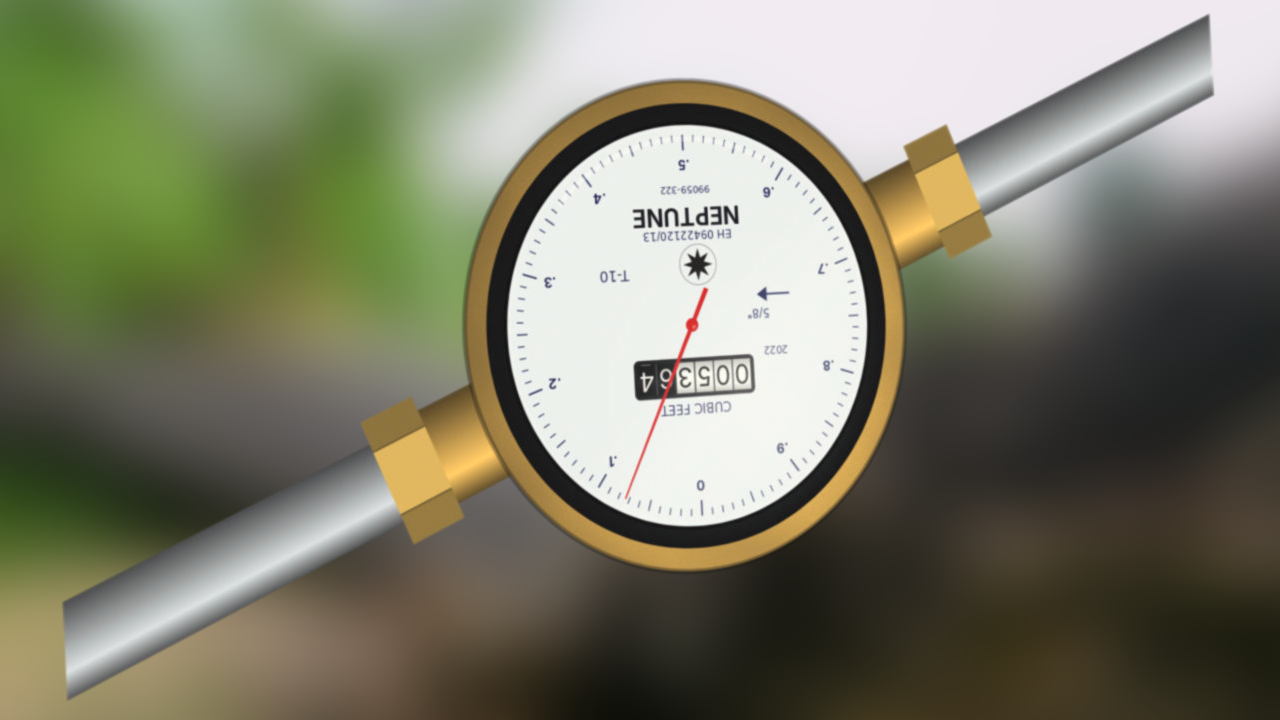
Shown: 5364.07 ft³
